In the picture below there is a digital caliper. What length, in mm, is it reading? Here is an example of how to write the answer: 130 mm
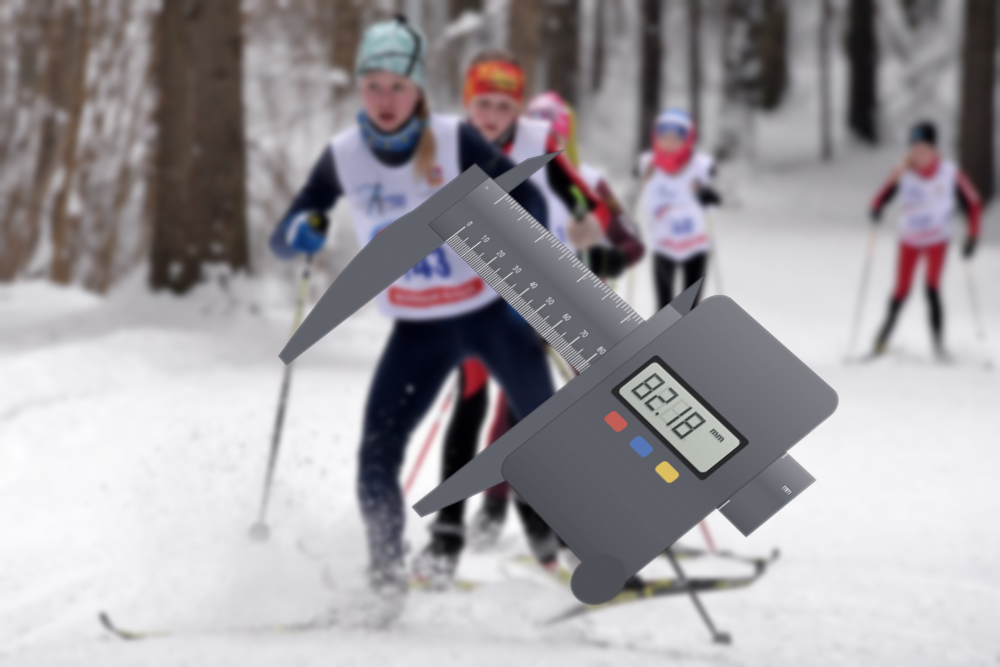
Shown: 82.18 mm
